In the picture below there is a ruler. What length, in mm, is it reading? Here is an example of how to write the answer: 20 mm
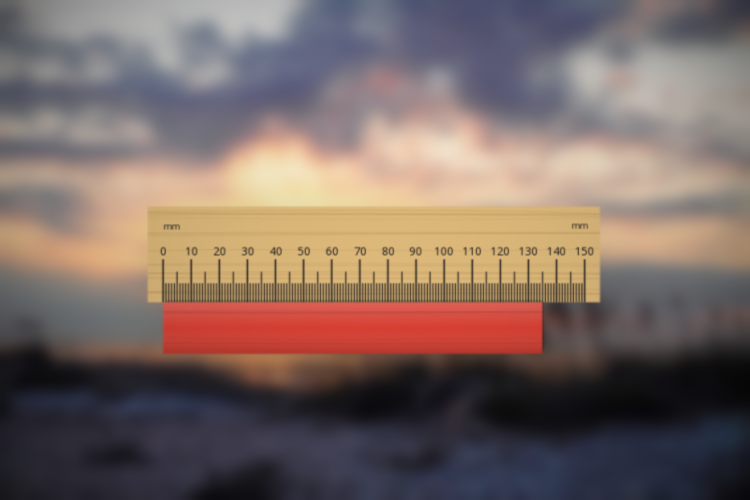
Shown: 135 mm
